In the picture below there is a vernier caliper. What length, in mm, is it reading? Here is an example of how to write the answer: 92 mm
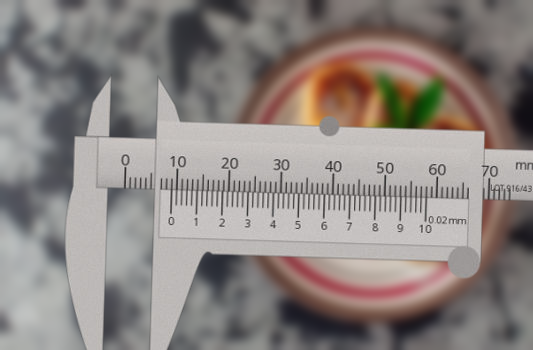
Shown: 9.0 mm
